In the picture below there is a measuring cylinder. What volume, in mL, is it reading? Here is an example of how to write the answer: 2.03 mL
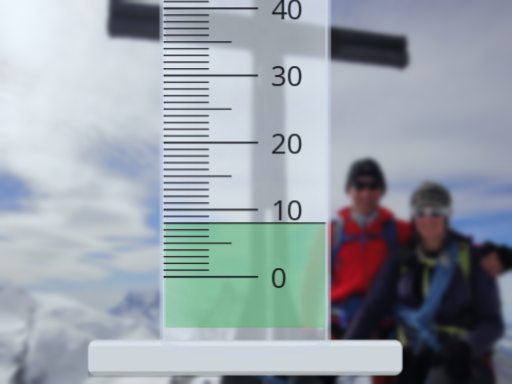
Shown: 8 mL
